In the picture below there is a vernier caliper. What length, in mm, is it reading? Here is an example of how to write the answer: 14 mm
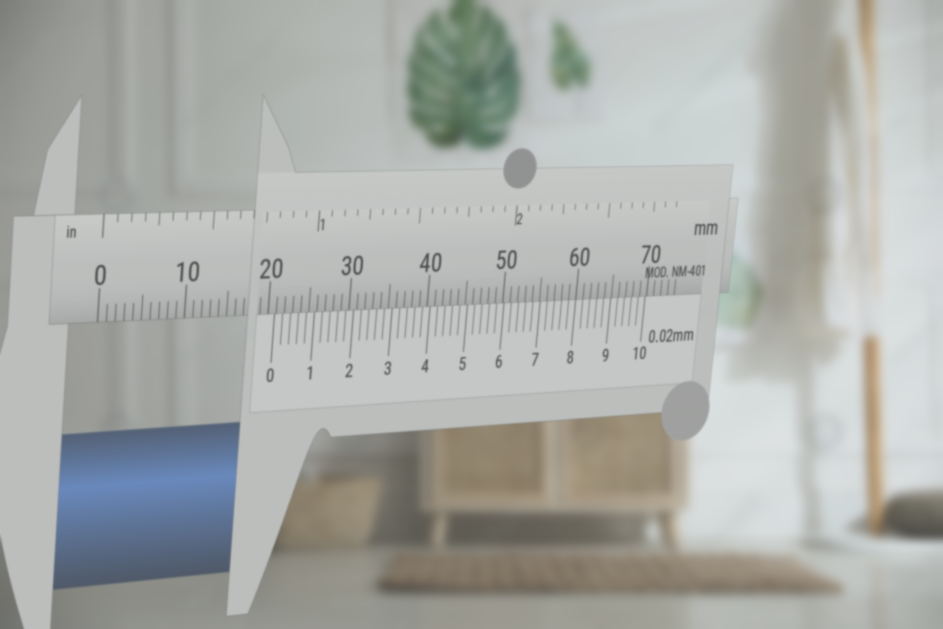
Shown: 20.8 mm
